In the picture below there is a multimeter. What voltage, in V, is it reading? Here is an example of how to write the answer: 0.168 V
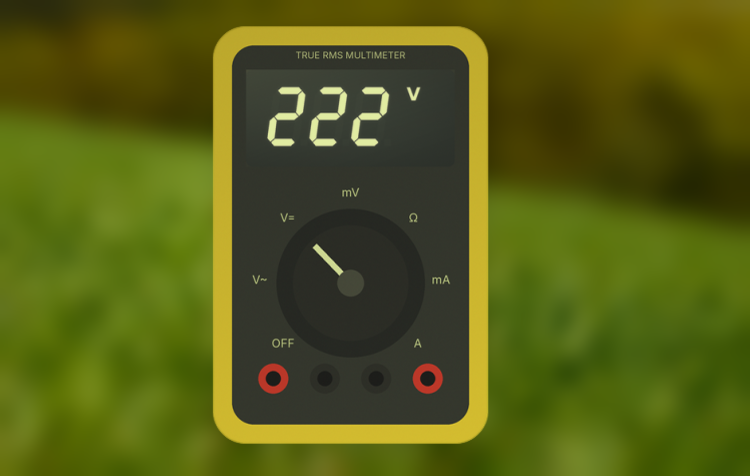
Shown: 222 V
